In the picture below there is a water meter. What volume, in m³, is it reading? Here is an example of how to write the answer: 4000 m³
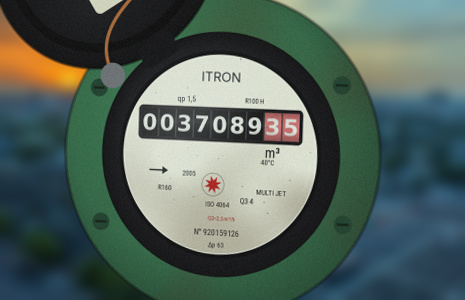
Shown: 37089.35 m³
